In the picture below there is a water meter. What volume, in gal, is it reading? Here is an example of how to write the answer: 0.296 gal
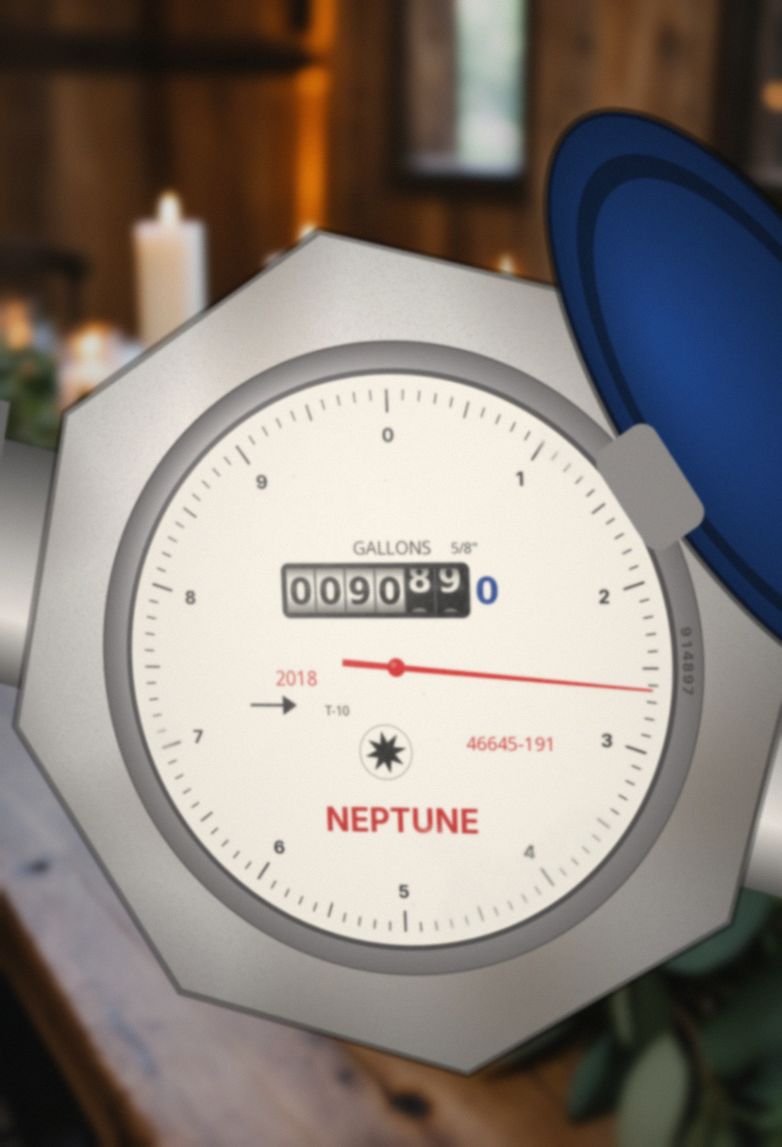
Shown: 90892.6 gal
